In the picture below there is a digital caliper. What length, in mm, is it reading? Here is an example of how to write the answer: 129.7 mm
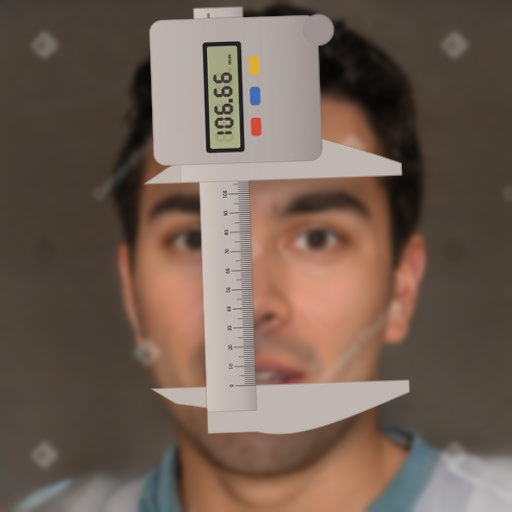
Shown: 106.66 mm
